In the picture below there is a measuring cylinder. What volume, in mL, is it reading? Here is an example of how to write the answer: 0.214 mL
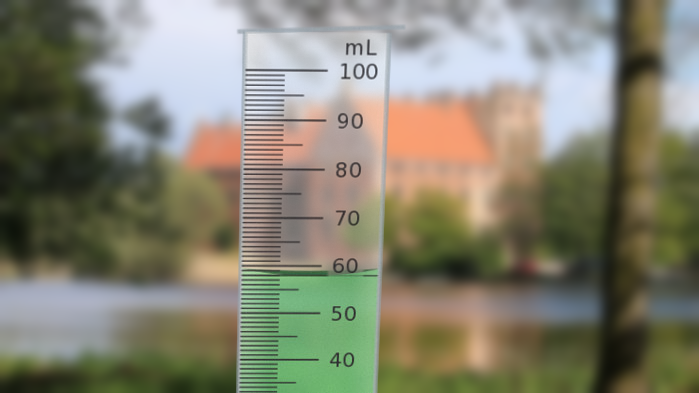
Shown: 58 mL
